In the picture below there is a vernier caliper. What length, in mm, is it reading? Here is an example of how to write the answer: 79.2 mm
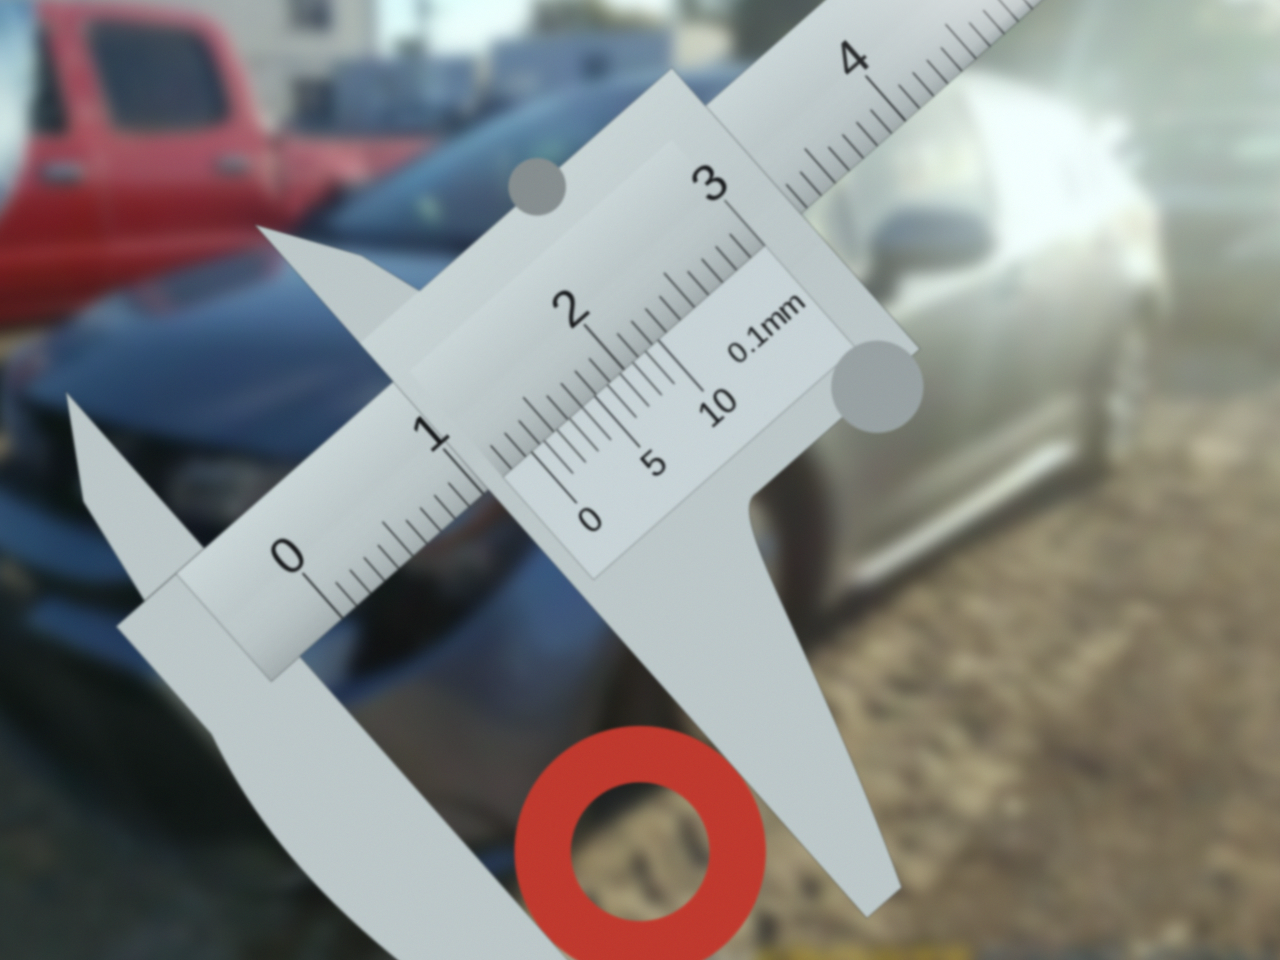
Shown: 13.4 mm
